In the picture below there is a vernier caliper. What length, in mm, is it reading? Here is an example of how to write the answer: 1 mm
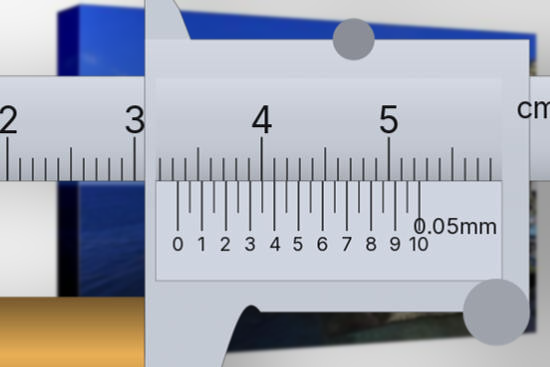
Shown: 33.4 mm
